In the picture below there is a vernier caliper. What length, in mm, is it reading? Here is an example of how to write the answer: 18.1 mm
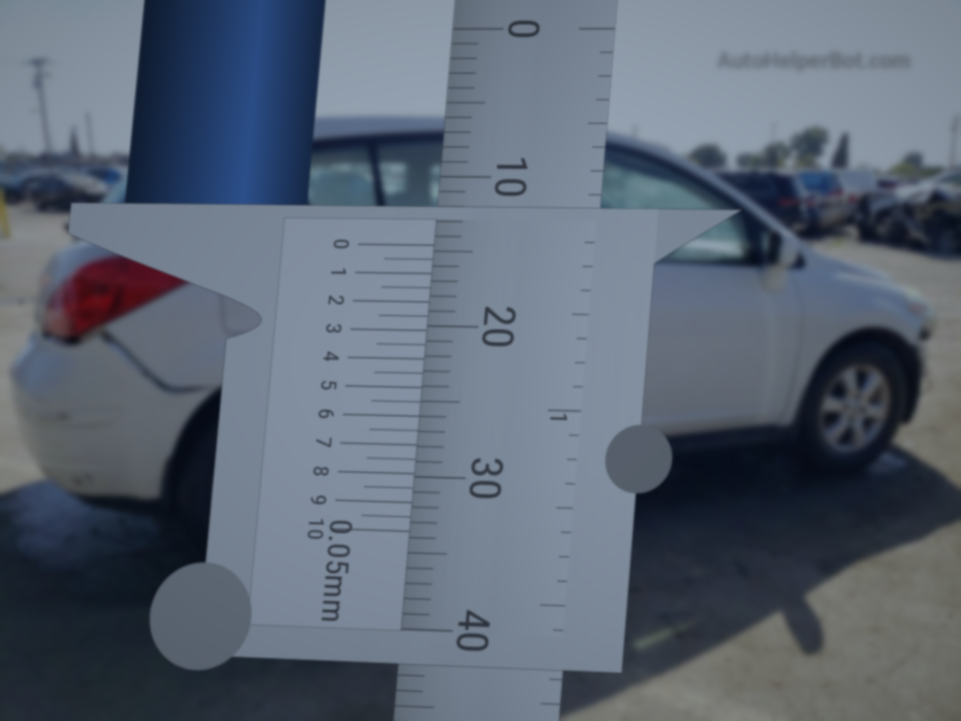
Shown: 14.6 mm
